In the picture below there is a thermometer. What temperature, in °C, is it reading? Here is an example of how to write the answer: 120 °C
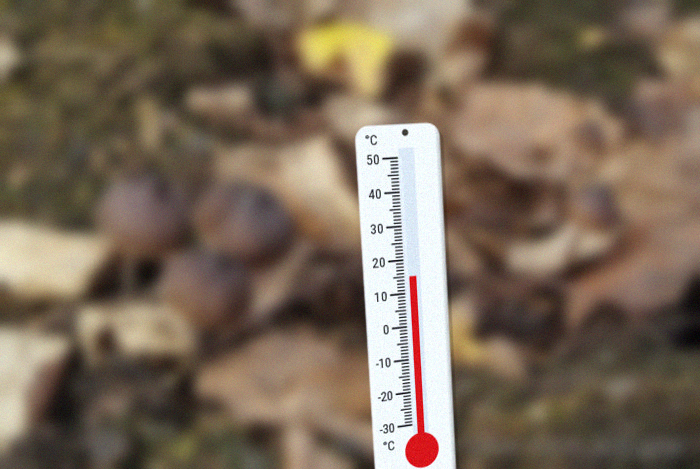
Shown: 15 °C
